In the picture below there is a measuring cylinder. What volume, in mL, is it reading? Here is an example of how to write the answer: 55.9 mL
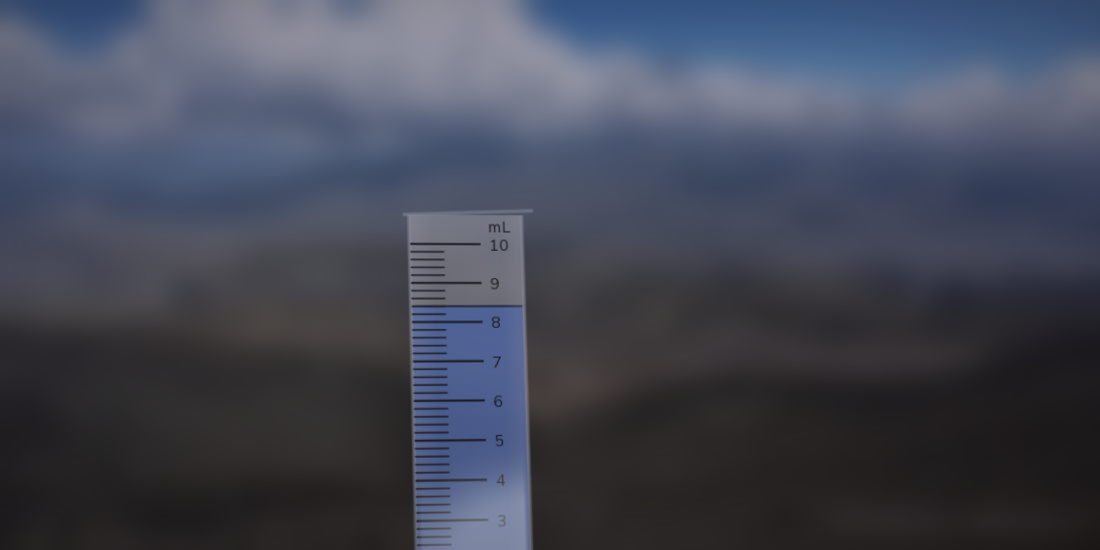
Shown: 8.4 mL
